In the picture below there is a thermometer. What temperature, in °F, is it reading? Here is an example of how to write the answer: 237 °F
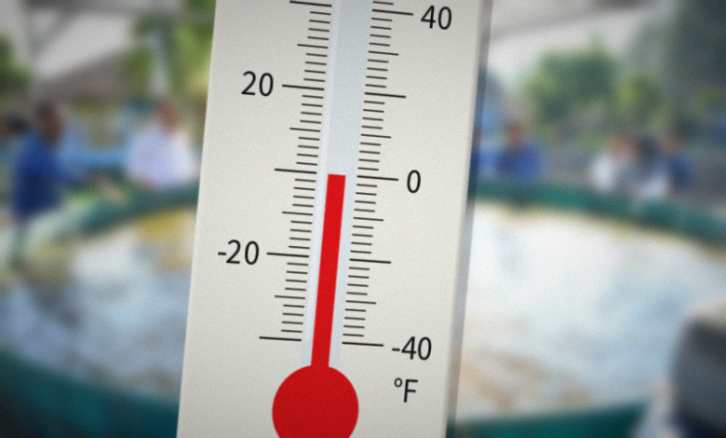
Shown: 0 °F
